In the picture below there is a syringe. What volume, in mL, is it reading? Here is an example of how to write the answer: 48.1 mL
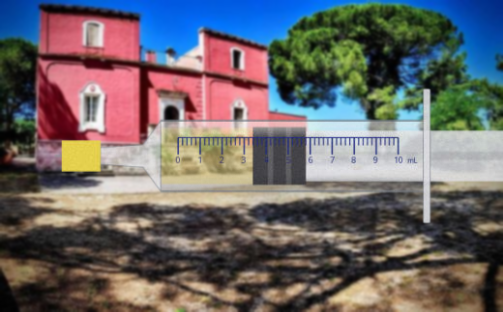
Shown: 3.4 mL
